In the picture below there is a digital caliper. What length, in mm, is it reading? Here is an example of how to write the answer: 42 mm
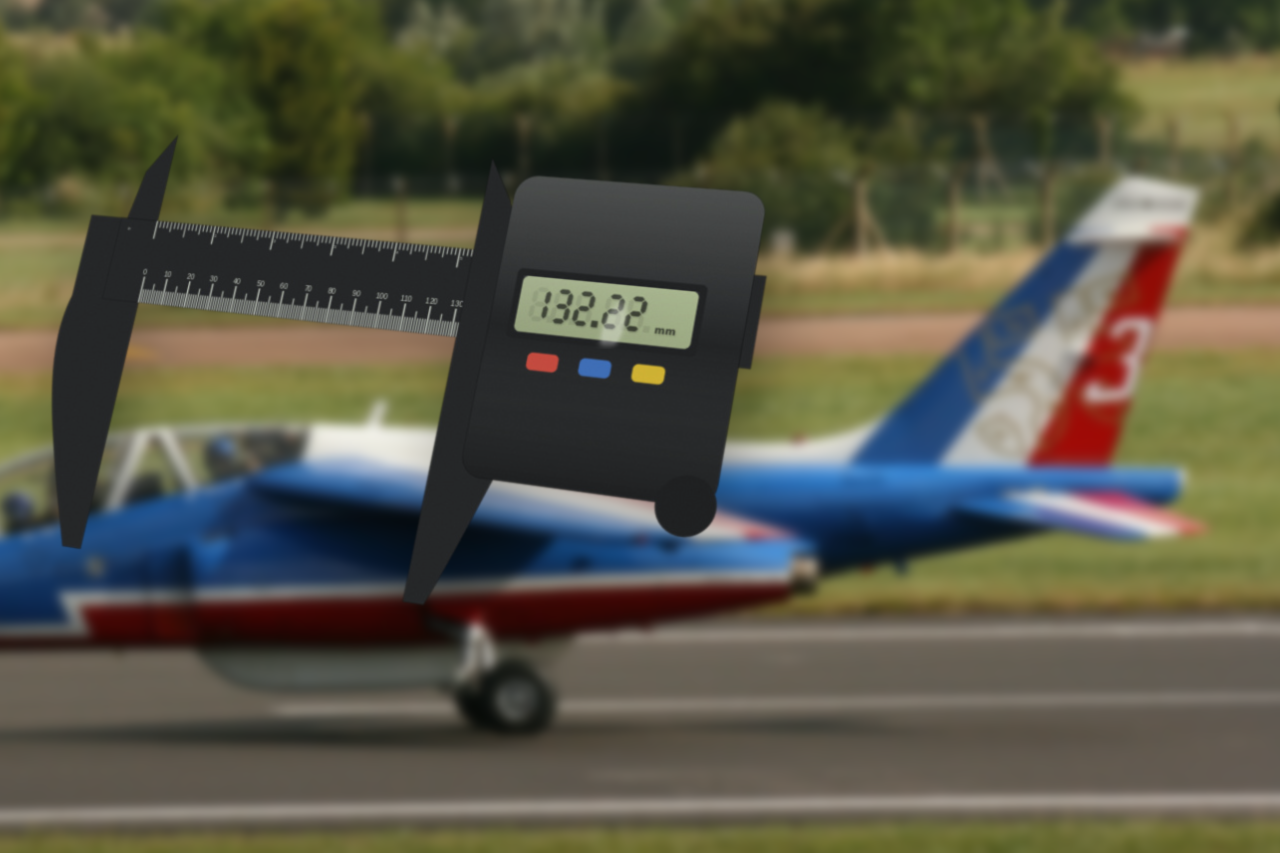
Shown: 132.22 mm
